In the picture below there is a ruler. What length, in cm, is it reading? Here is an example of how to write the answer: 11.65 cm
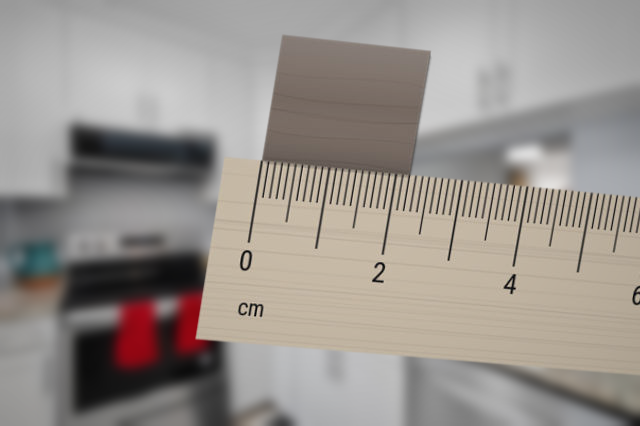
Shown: 2.2 cm
